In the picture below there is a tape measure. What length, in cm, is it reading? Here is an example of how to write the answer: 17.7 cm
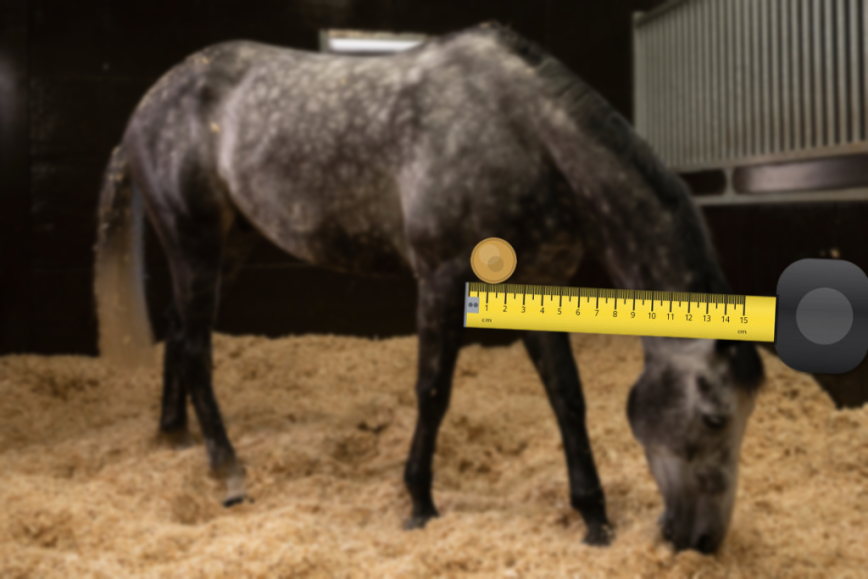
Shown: 2.5 cm
